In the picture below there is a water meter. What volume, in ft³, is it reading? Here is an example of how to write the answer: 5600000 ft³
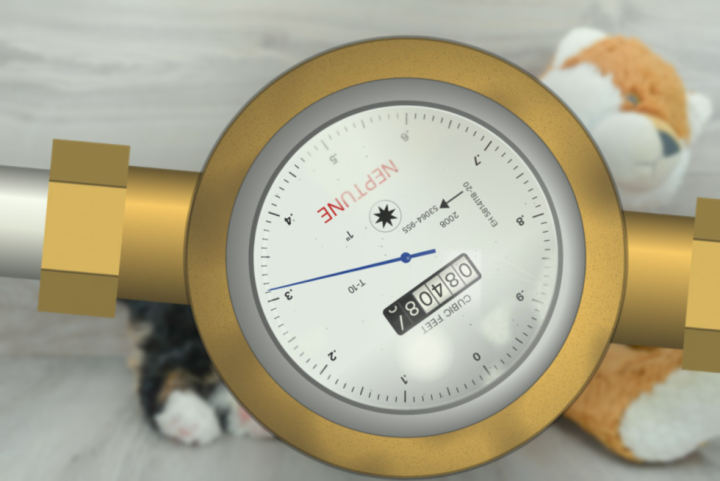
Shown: 84087.31 ft³
